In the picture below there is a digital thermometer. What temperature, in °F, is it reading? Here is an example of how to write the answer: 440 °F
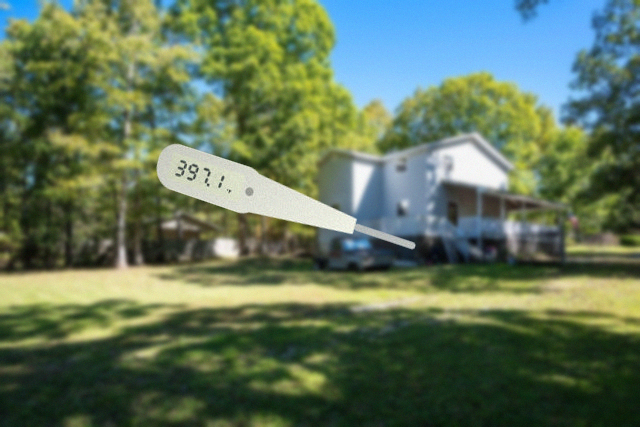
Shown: 397.1 °F
